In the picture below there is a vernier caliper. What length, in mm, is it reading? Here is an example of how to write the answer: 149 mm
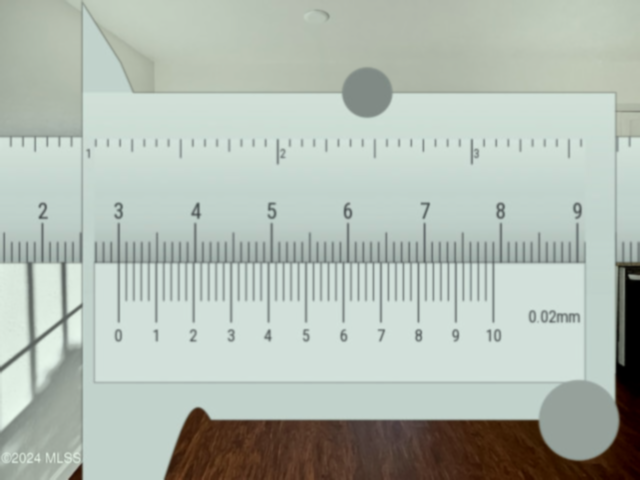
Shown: 30.0 mm
